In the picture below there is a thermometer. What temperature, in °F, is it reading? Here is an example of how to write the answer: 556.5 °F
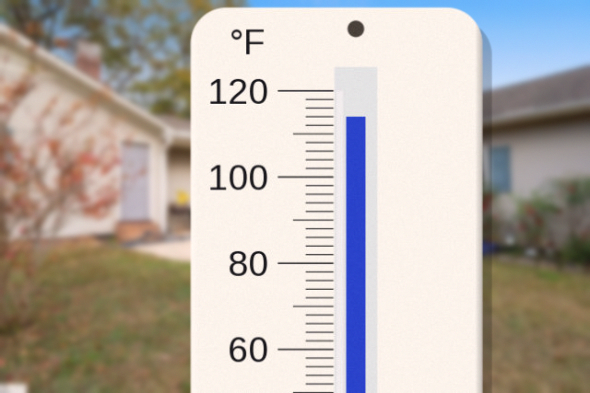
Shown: 114 °F
